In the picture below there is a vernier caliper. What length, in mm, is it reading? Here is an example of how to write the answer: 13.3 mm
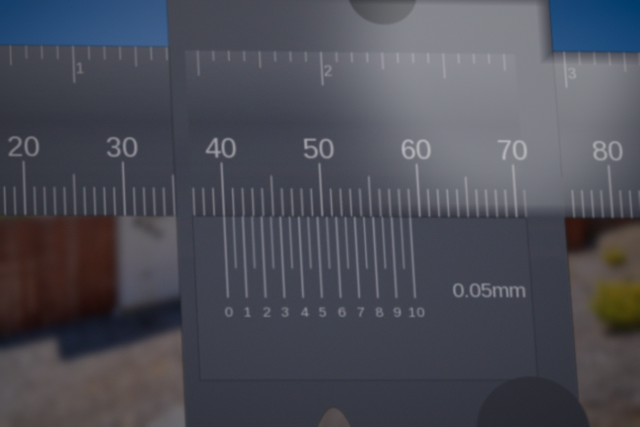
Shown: 40.0 mm
